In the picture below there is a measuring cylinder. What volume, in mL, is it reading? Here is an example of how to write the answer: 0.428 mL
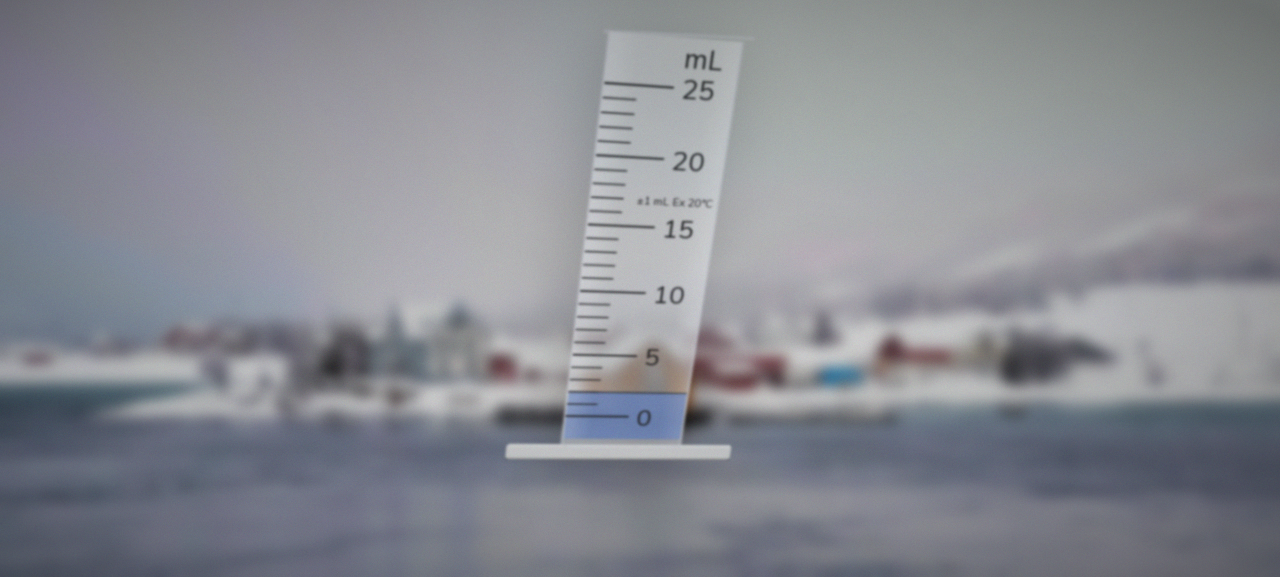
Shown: 2 mL
